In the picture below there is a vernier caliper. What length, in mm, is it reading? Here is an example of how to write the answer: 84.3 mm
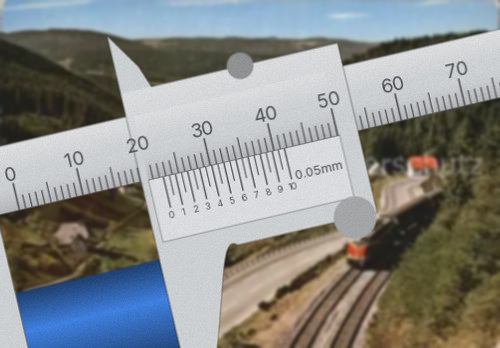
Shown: 22.6 mm
